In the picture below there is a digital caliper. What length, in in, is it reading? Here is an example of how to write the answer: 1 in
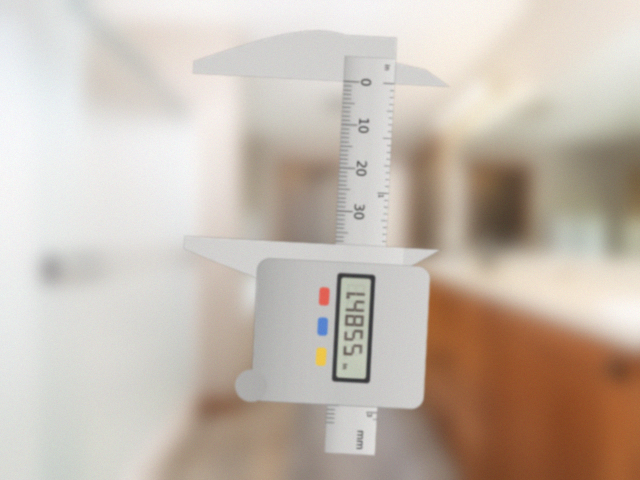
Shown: 1.4855 in
